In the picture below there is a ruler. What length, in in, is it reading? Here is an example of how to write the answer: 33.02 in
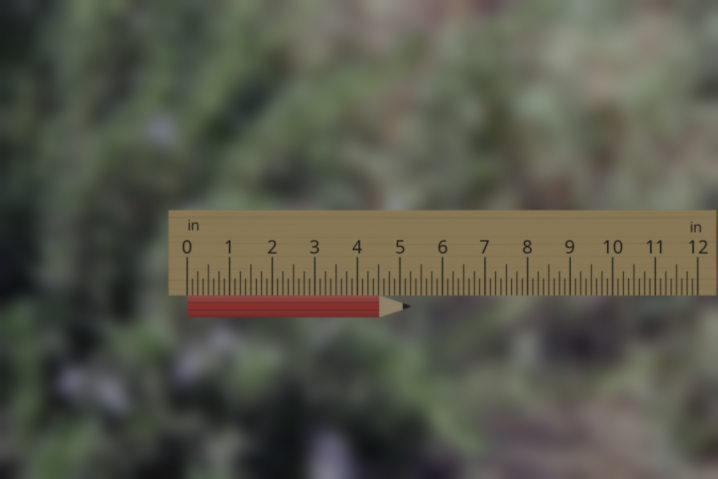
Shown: 5.25 in
